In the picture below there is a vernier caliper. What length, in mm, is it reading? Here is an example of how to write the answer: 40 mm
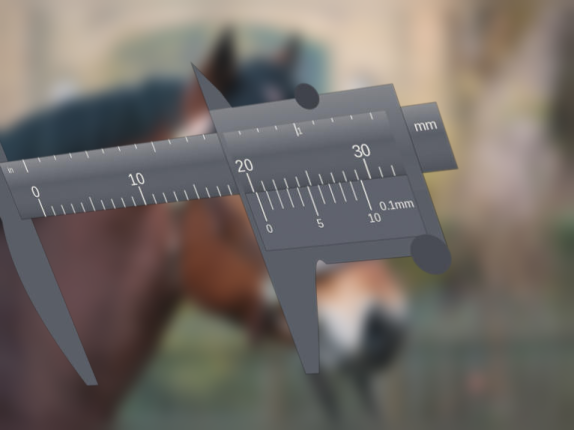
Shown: 20.2 mm
